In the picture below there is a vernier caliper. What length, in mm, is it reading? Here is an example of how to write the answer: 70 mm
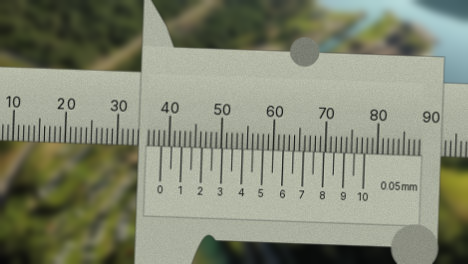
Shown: 38.5 mm
